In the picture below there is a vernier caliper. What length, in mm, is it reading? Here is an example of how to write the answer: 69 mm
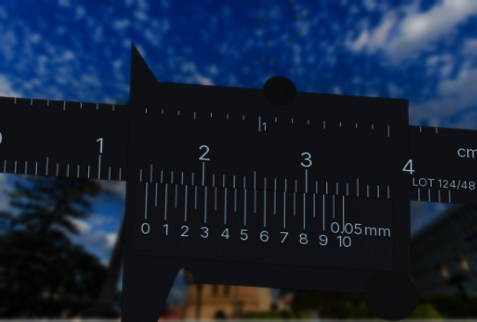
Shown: 14.6 mm
